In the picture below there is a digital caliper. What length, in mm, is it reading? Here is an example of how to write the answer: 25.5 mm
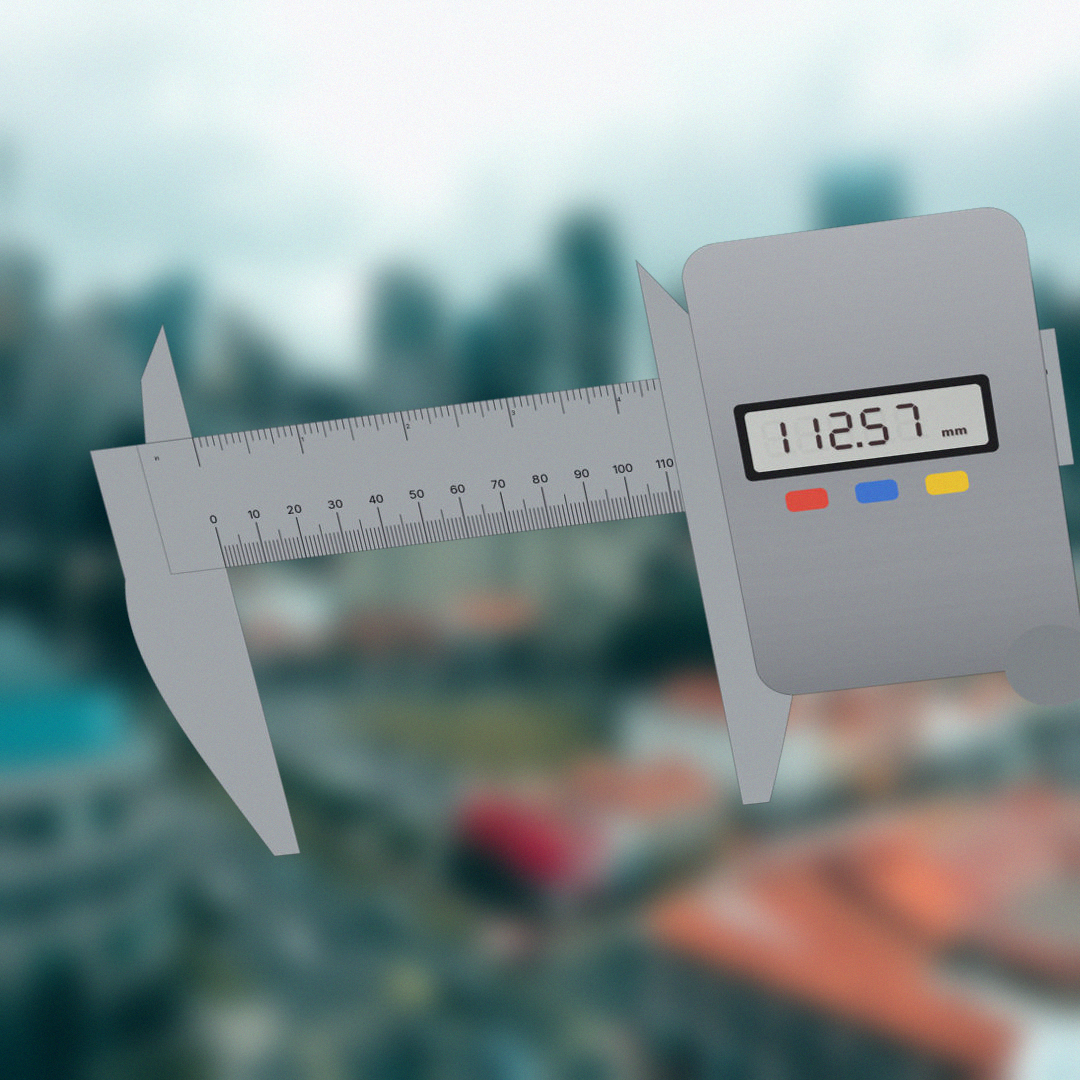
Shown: 112.57 mm
